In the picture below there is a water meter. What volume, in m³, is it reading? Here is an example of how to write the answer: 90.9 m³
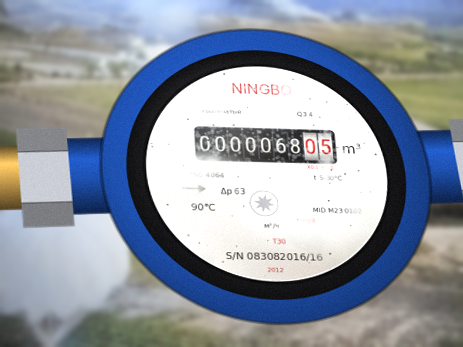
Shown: 68.05 m³
